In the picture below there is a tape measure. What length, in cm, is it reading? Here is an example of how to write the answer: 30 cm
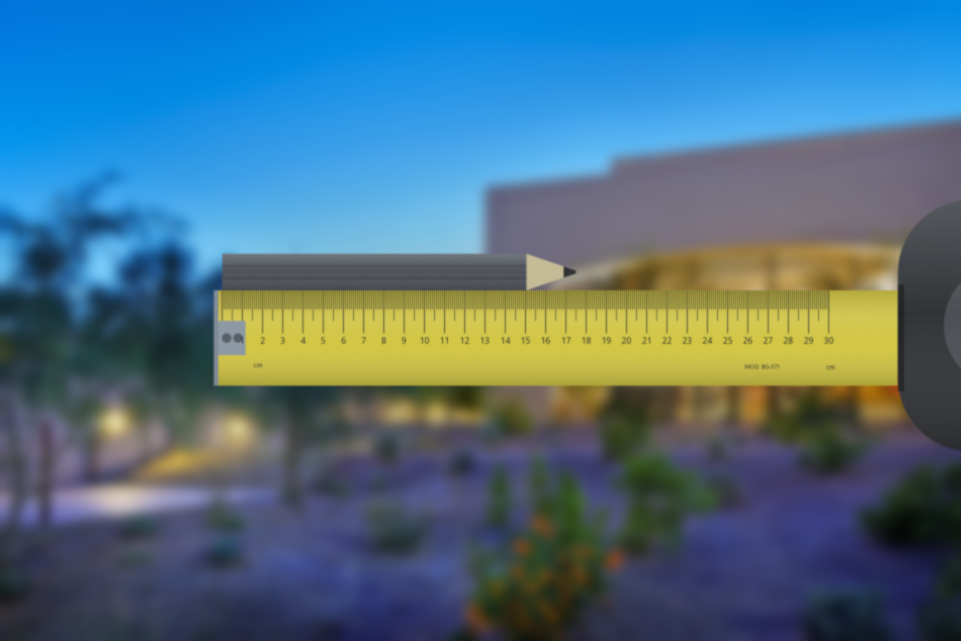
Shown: 17.5 cm
